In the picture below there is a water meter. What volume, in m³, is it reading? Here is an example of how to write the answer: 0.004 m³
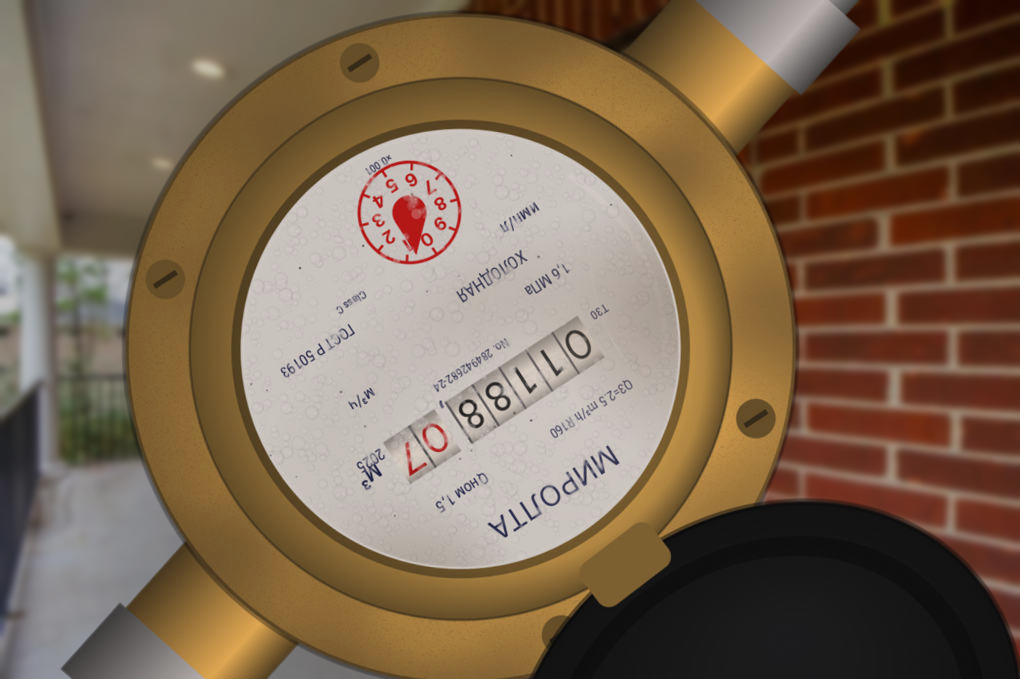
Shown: 1188.070 m³
